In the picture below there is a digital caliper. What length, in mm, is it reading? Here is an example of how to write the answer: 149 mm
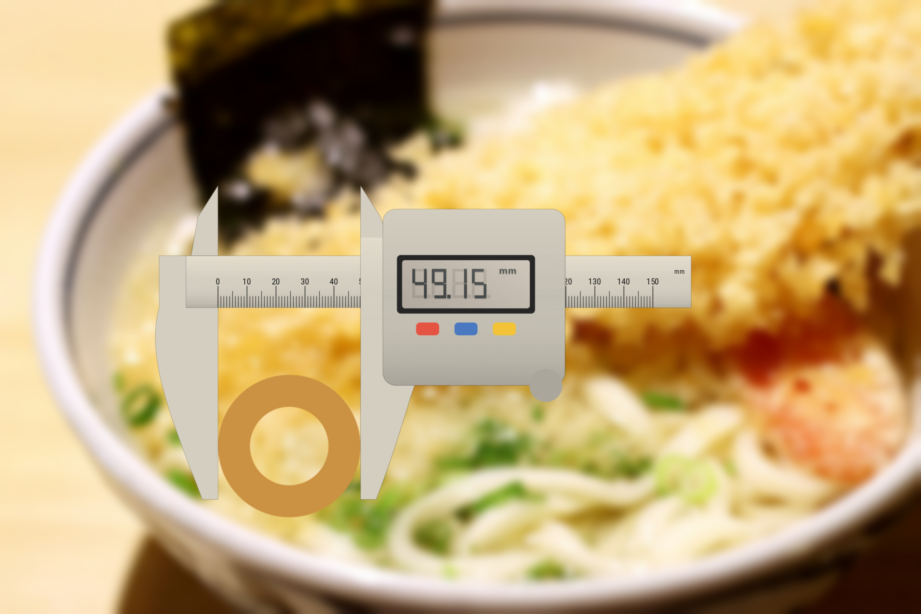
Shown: 49.15 mm
